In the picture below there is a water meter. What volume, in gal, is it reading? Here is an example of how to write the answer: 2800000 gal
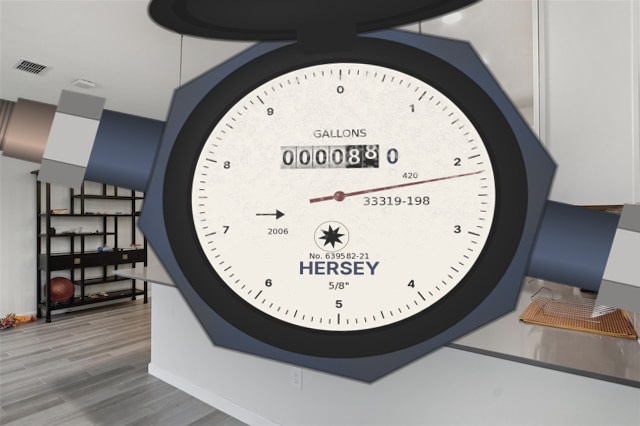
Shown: 882.2 gal
